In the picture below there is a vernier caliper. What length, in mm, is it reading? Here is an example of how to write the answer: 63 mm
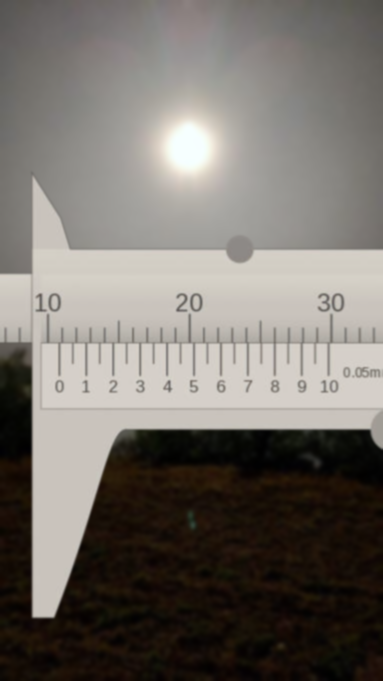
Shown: 10.8 mm
